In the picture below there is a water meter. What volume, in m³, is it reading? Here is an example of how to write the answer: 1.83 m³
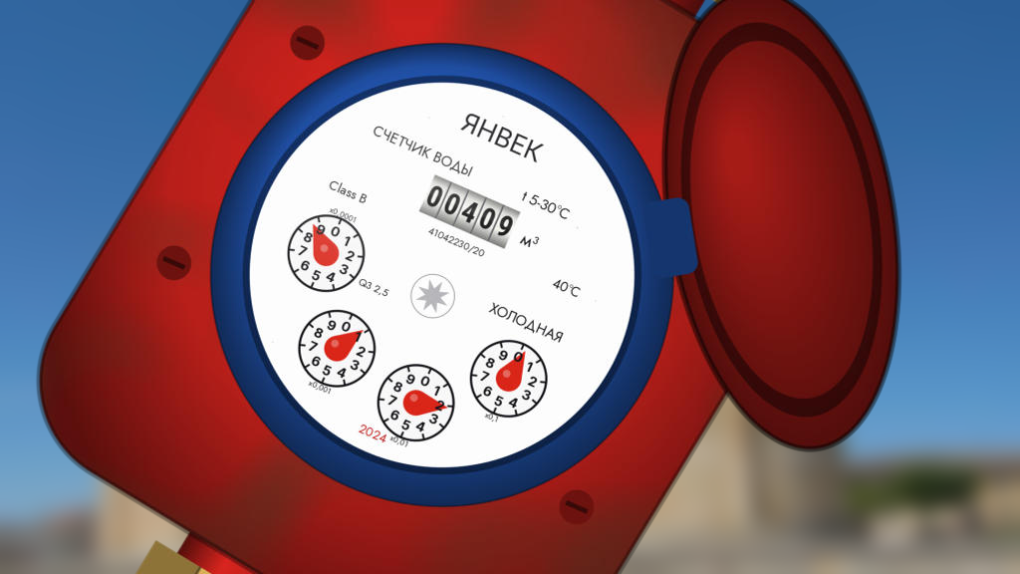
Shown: 409.0208 m³
